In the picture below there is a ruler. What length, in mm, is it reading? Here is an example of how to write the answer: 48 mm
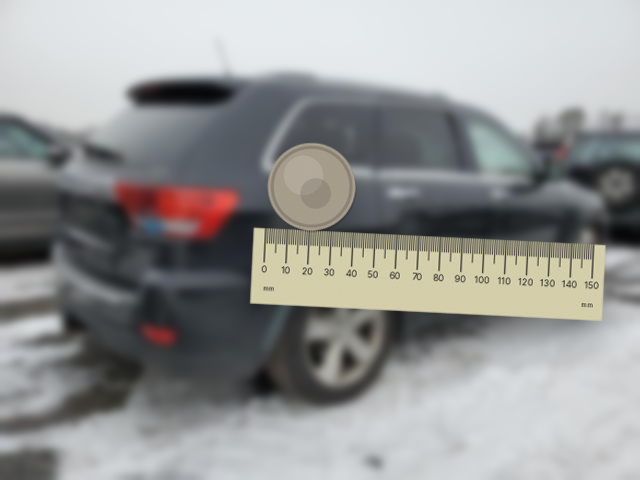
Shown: 40 mm
